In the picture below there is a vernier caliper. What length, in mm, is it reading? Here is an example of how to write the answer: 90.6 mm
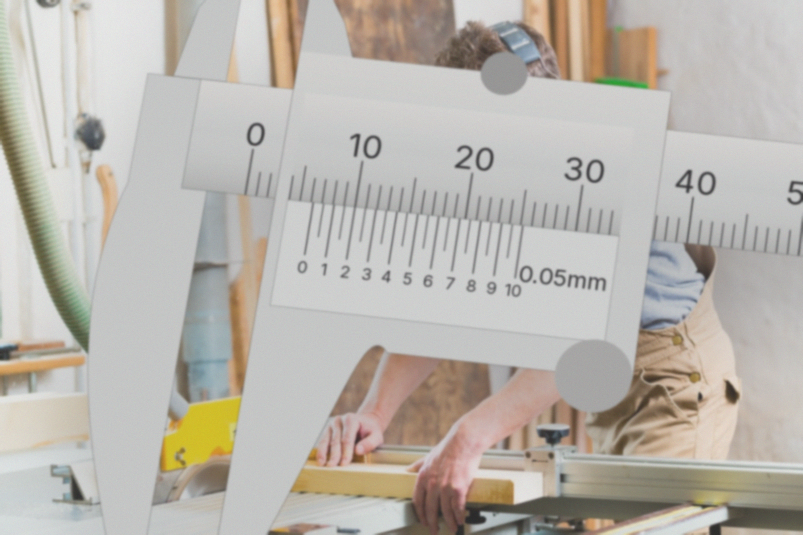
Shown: 6.2 mm
